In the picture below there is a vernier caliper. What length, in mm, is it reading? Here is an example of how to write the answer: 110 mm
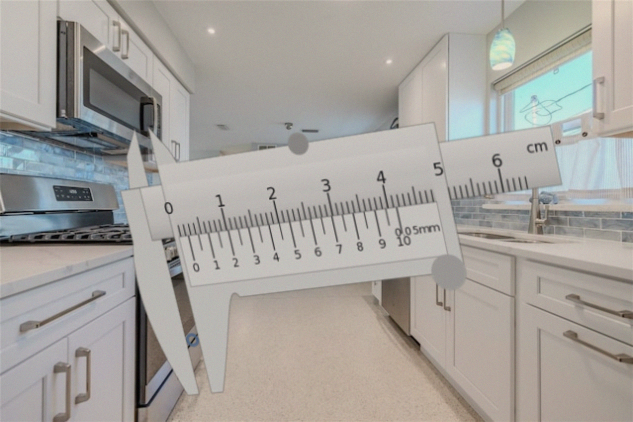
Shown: 2.5 mm
